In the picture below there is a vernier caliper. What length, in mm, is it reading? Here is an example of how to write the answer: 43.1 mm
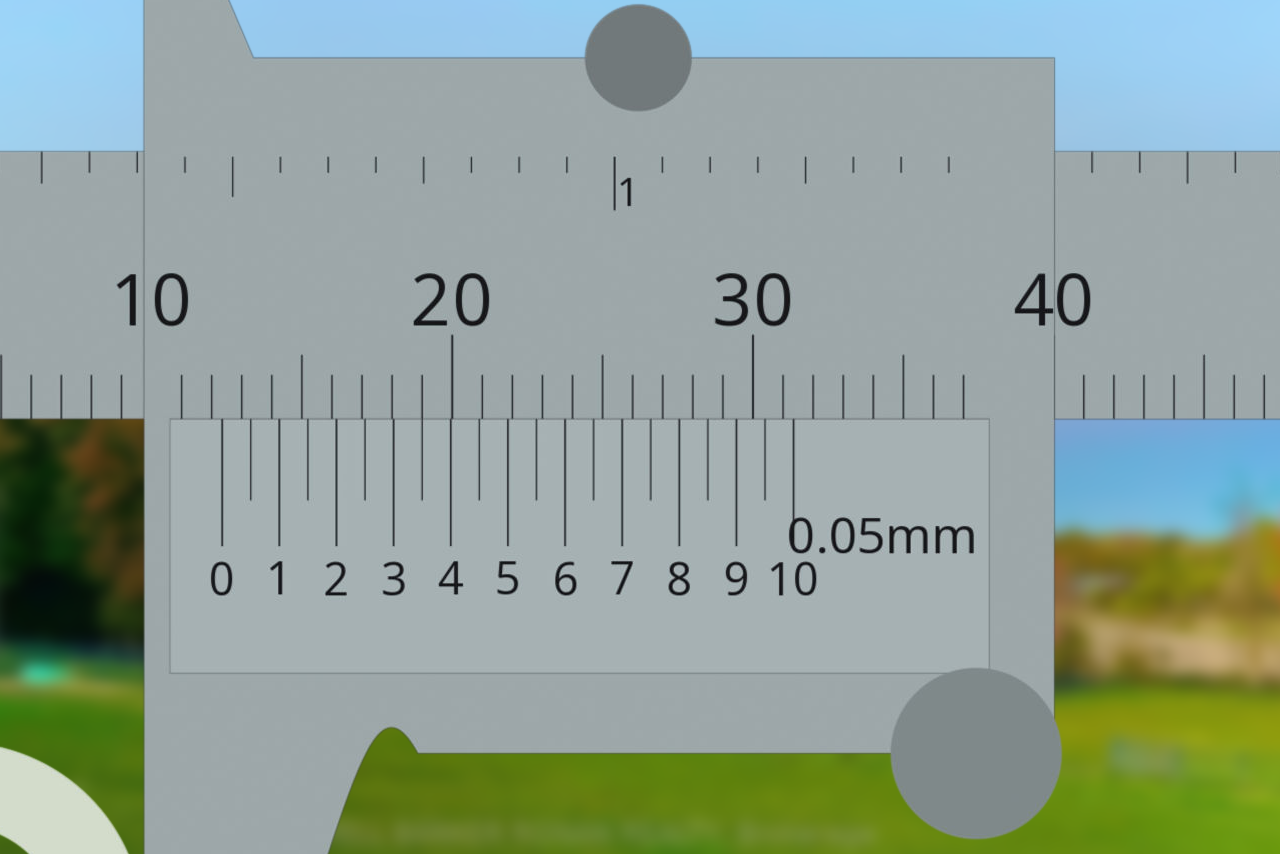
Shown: 12.35 mm
